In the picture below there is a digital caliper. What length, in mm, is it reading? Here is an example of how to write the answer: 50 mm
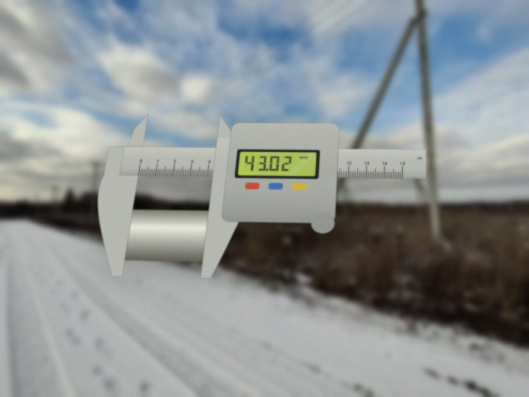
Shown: 43.02 mm
